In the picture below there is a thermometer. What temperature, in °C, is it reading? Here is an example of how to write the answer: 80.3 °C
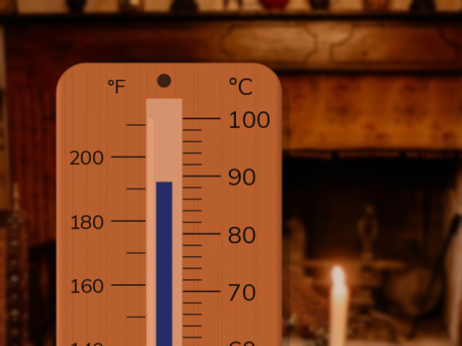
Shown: 89 °C
